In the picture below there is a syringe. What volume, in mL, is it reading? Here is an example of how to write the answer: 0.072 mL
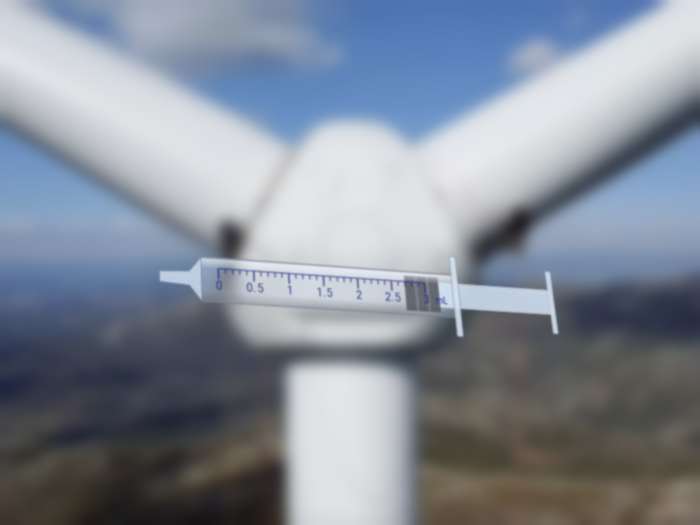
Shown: 2.7 mL
